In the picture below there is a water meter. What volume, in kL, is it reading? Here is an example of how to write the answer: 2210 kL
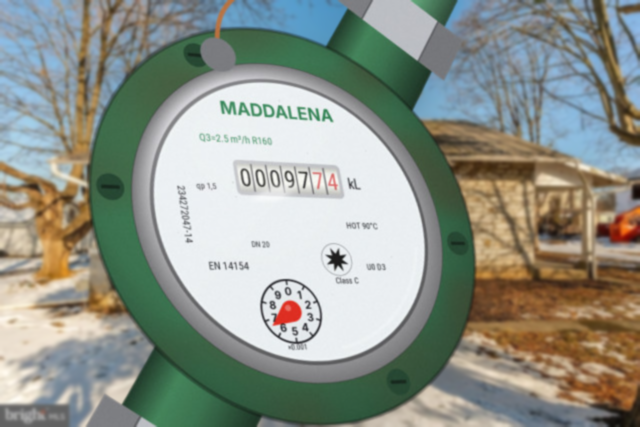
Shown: 97.746 kL
